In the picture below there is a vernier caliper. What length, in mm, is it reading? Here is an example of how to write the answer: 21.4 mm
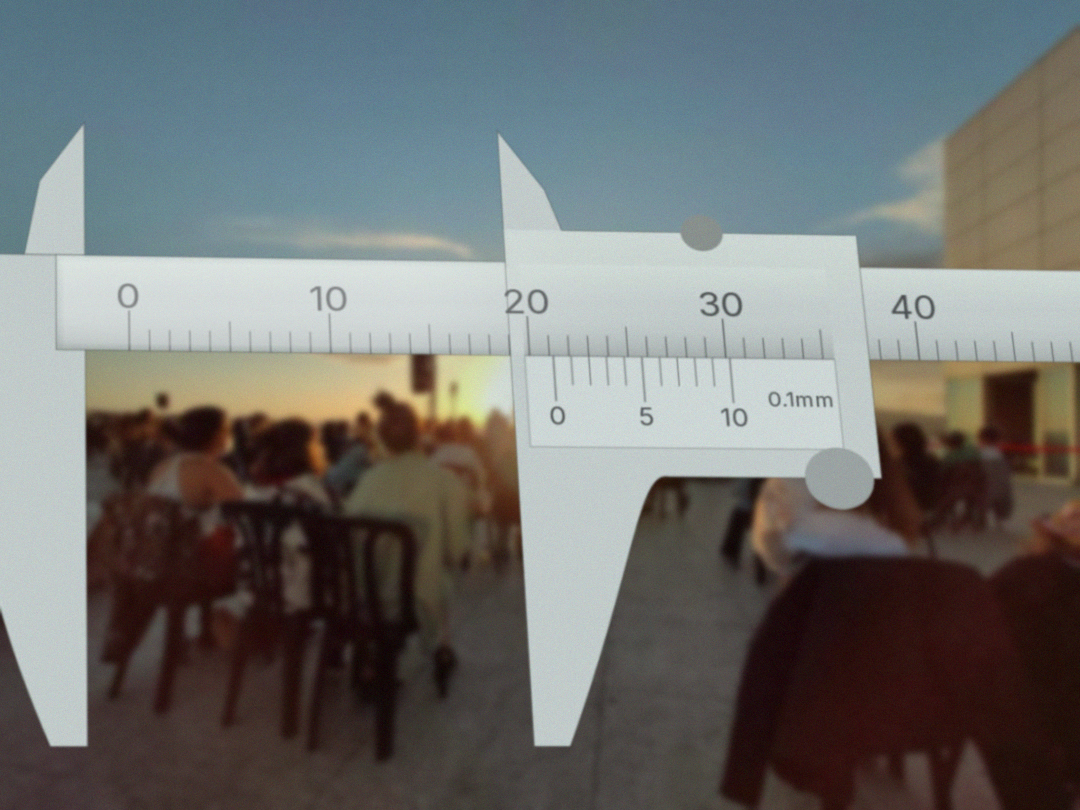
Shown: 21.2 mm
